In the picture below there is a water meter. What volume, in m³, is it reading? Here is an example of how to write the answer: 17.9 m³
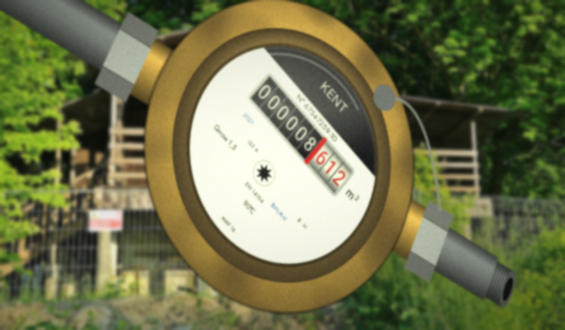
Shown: 8.612 m³
